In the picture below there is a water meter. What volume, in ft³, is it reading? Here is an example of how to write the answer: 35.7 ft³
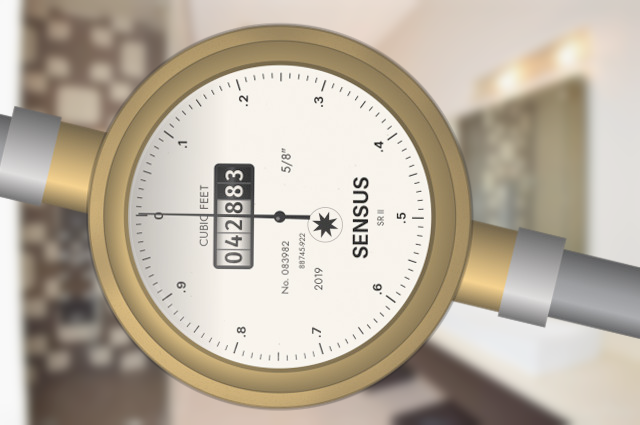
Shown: 42883.00 ft³
